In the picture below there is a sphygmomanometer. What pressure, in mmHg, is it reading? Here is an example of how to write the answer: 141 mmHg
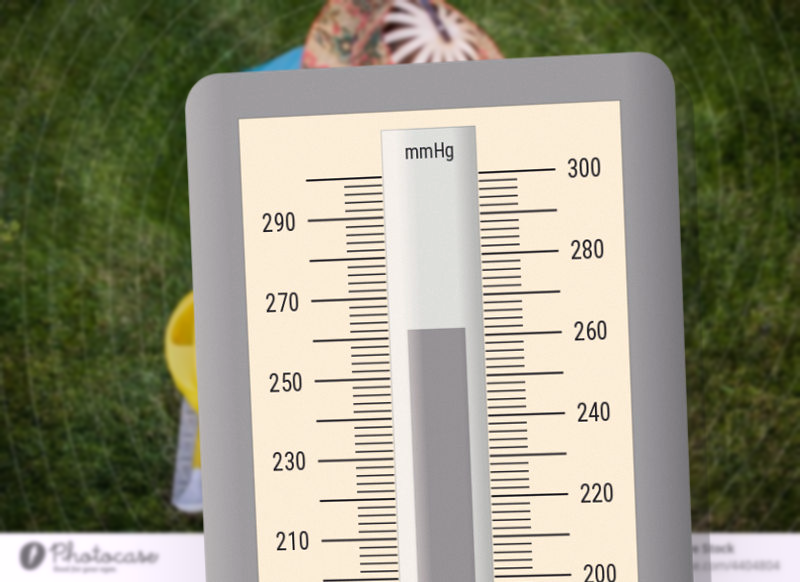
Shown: 262 mmHg
